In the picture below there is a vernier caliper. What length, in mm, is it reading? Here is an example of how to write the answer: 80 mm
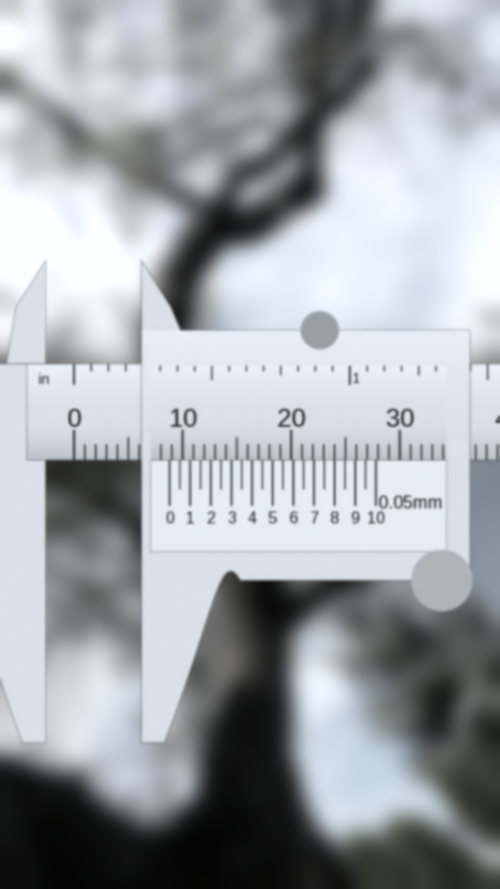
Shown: 8.8 mm
